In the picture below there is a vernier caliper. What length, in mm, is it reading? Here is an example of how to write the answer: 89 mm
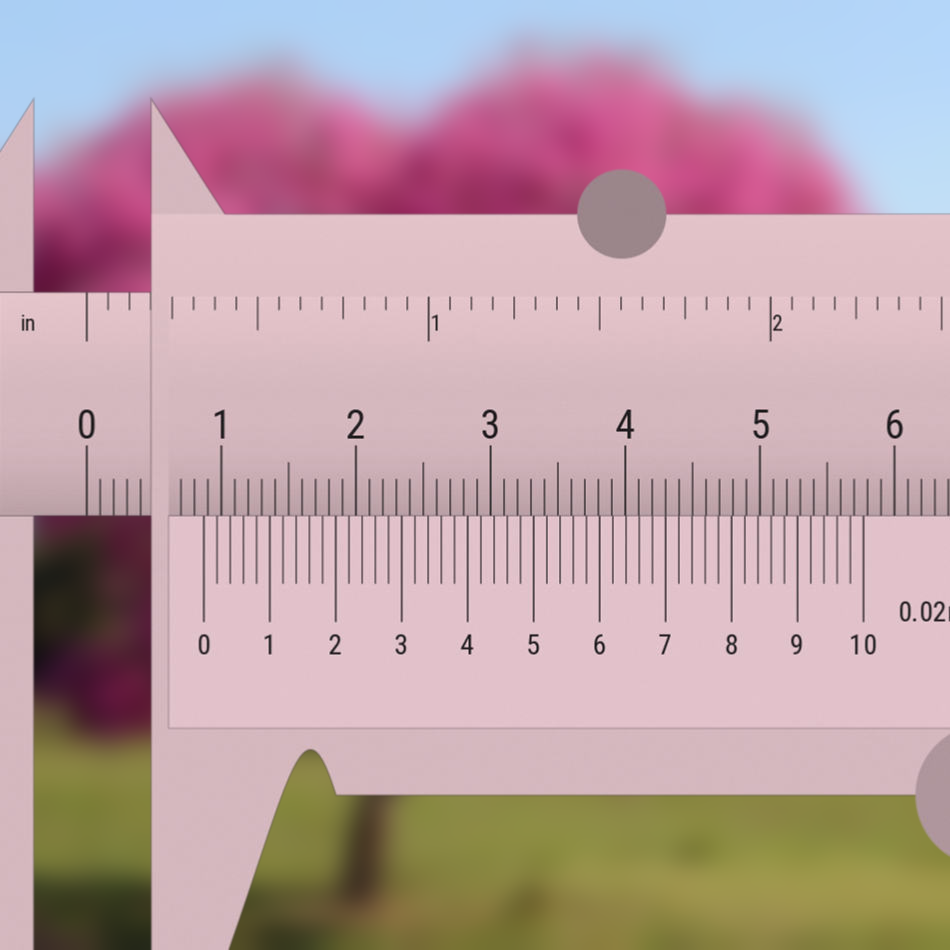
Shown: 8.7 mm
